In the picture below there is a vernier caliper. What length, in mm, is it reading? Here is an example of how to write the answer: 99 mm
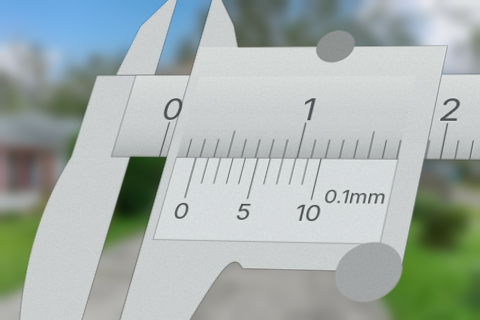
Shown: 2.7 mm
